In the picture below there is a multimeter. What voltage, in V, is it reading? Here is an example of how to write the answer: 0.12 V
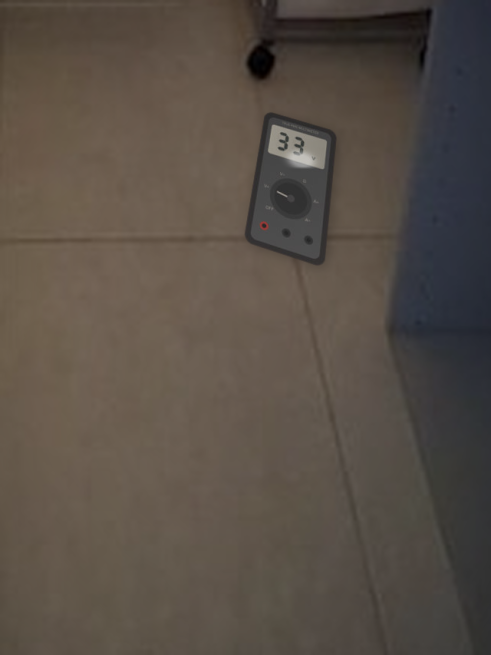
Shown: 33 V
